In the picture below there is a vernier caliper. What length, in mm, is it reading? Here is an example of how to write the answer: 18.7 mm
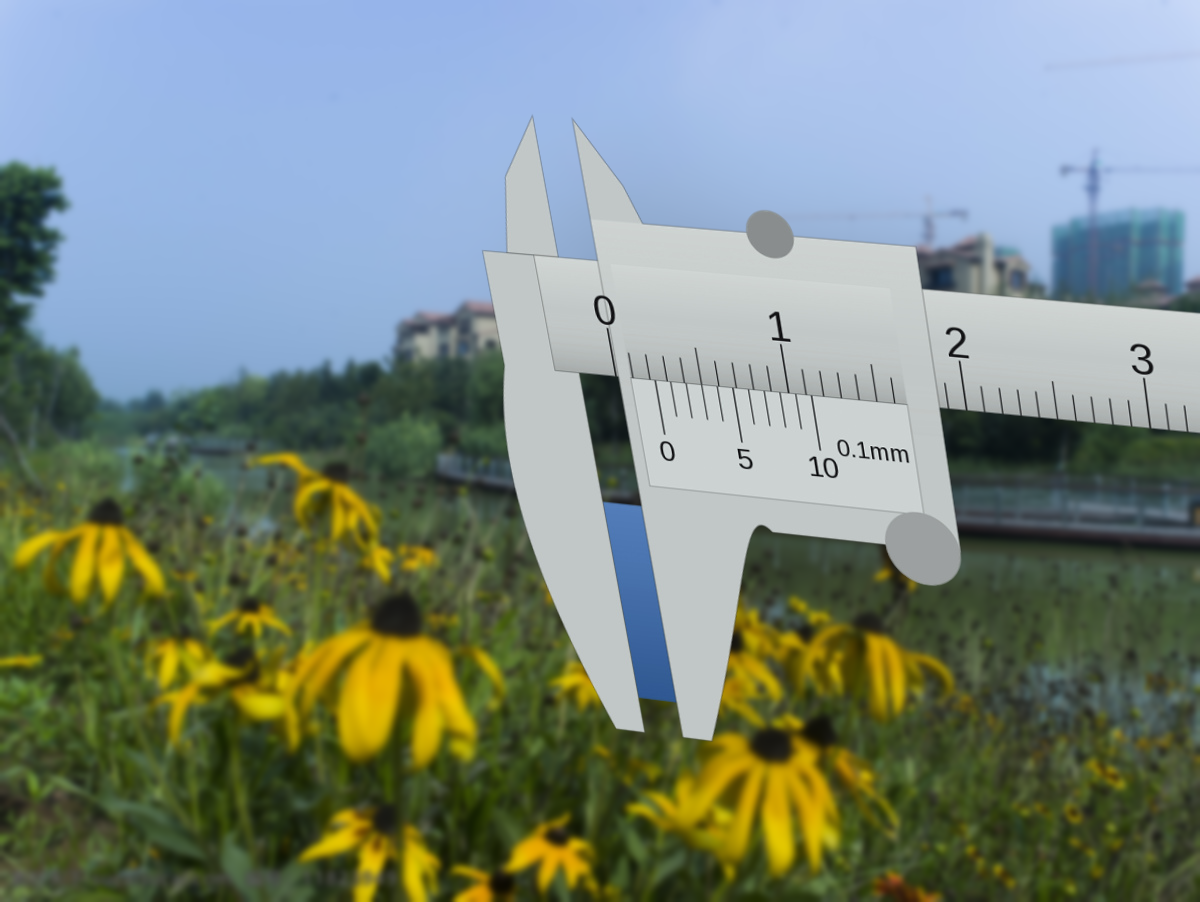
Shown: 2.3 mm
